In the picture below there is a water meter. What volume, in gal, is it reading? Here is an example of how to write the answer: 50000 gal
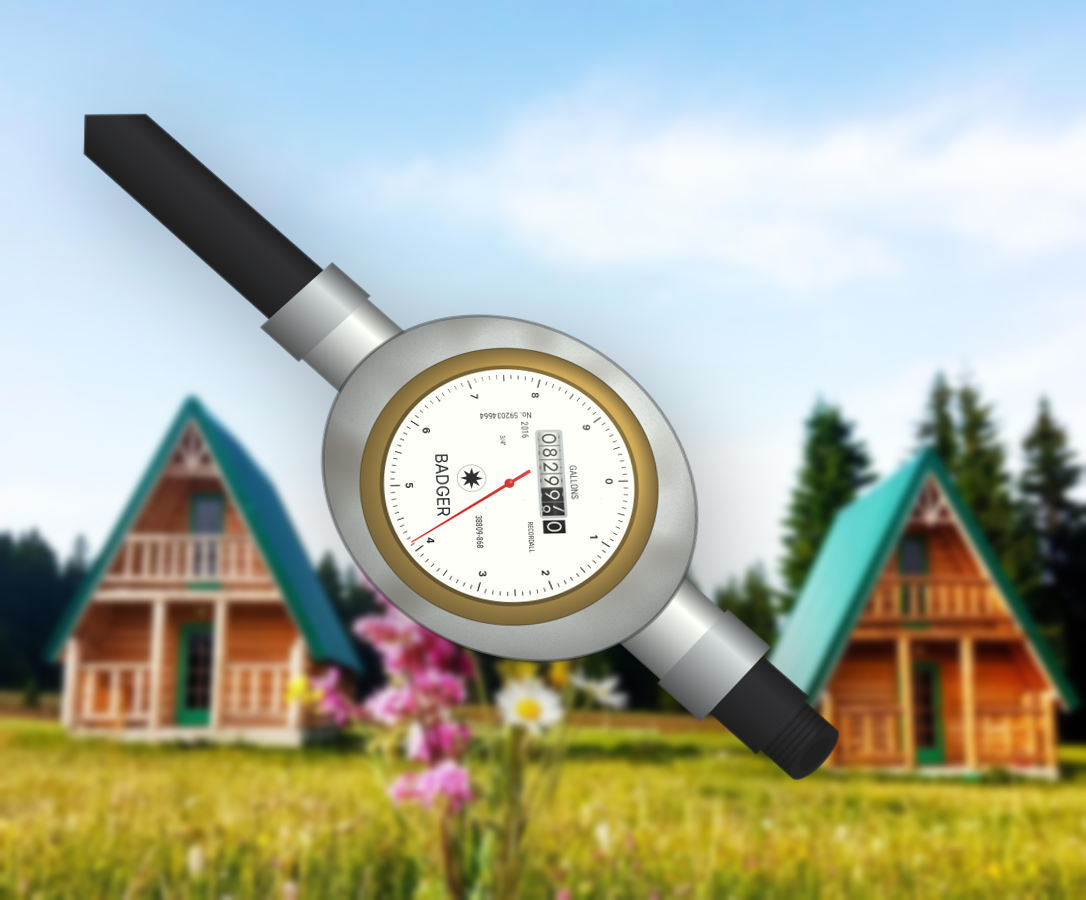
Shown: 829974.1 gal
